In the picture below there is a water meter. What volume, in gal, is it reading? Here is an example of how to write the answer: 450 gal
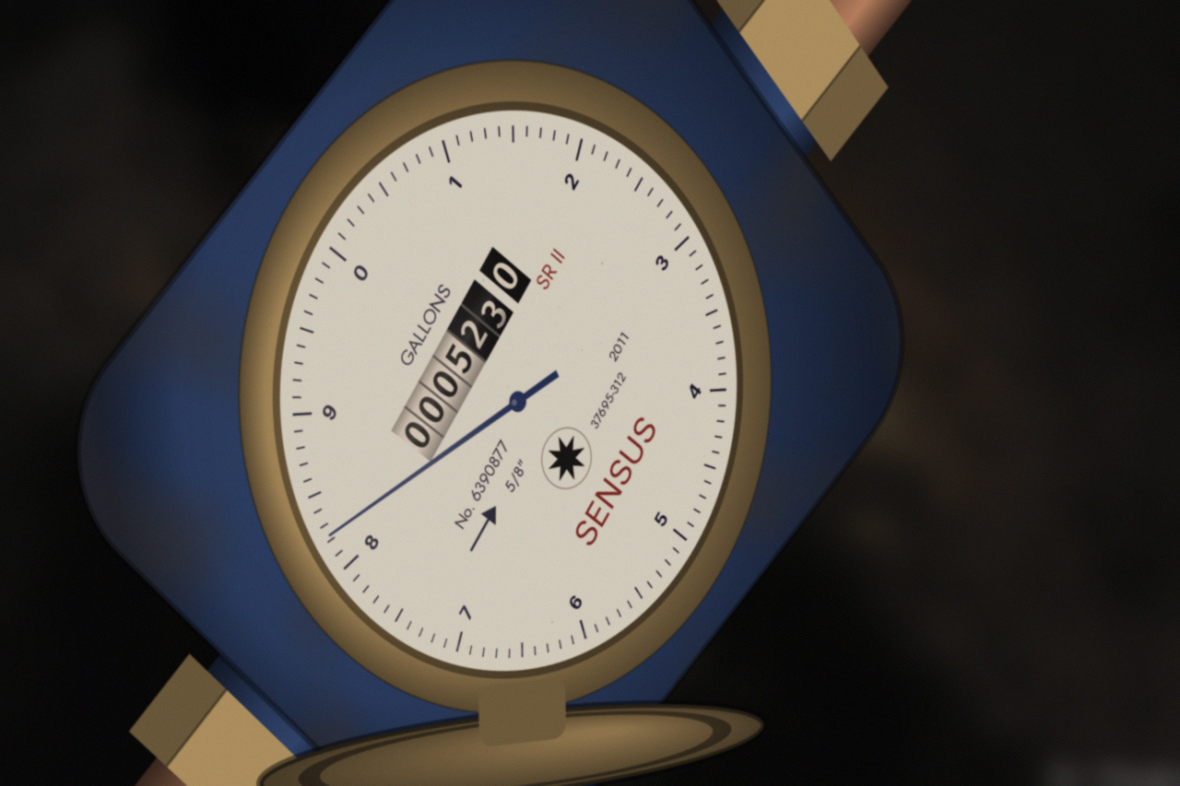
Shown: 5228.2 gal
